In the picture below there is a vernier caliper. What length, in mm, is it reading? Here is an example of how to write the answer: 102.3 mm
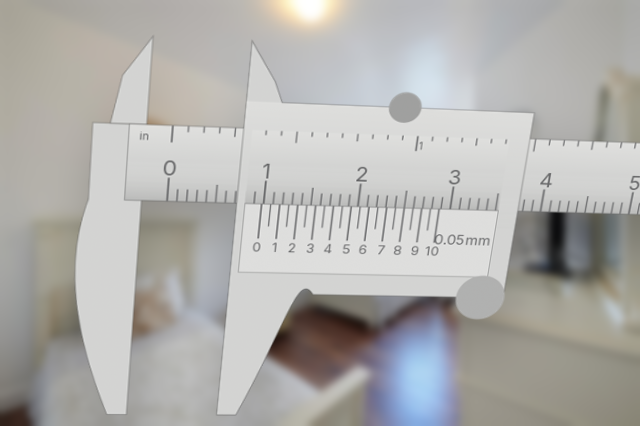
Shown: 9.8 mm
